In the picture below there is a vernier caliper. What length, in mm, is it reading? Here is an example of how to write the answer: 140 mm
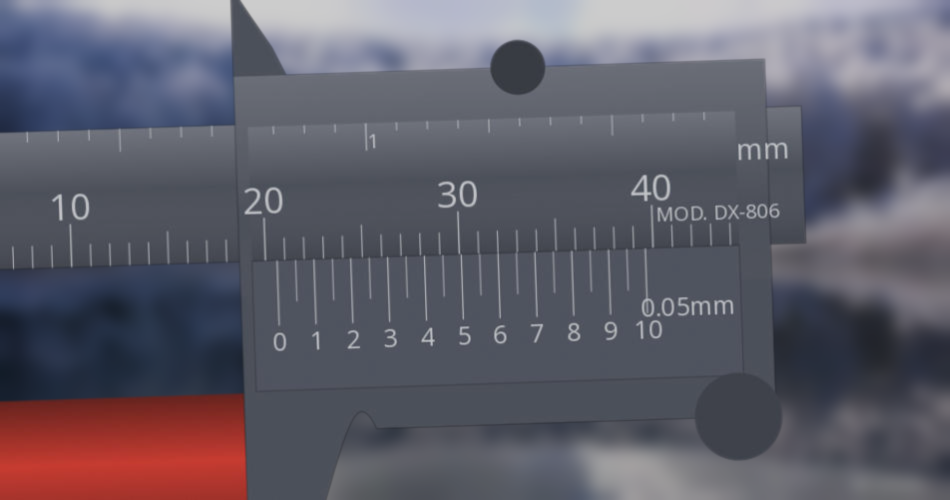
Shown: 20.6 mm
